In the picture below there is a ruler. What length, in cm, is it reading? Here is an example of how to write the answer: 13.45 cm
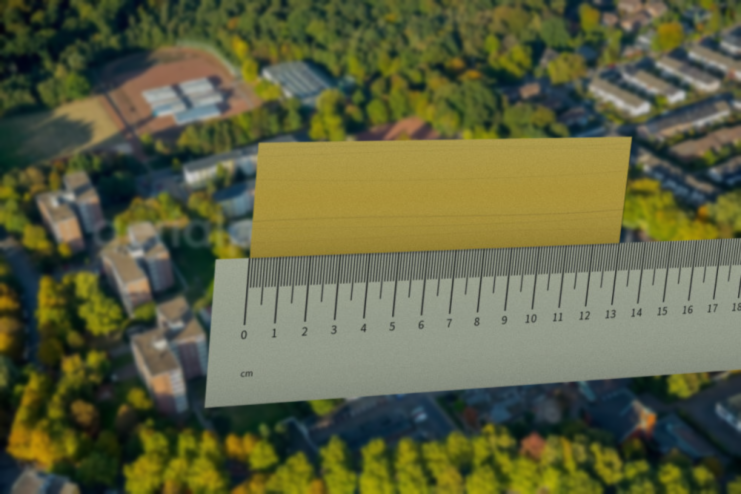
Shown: 13 cm
